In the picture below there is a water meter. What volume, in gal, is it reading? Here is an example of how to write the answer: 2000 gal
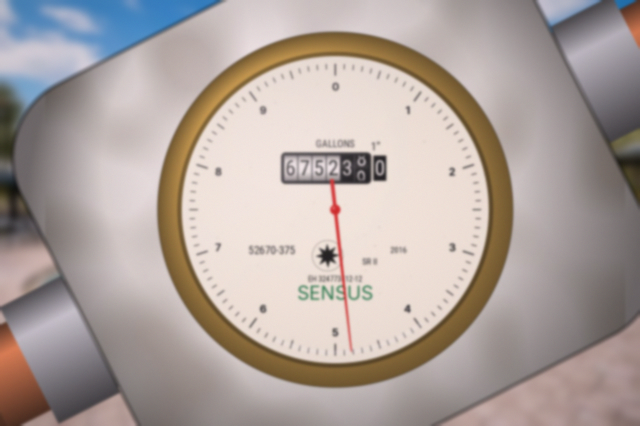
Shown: 6752384.8 gal
